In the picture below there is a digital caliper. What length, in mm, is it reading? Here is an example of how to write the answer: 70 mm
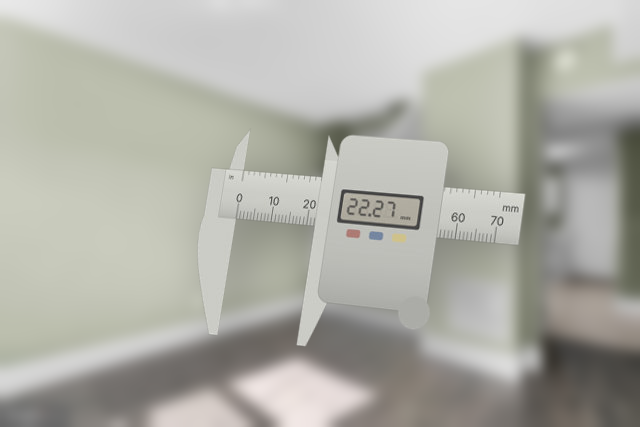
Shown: 22.27 mm
